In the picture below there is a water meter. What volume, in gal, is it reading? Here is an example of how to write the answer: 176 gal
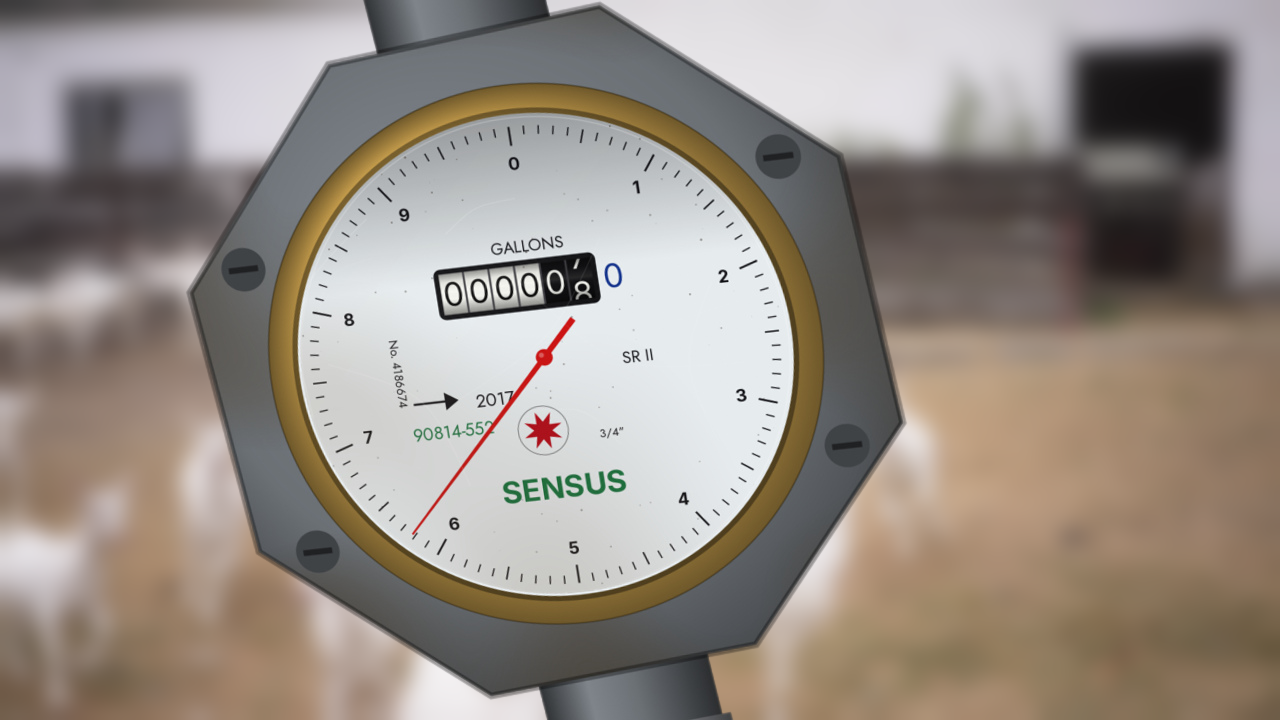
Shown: 76.2 gal
